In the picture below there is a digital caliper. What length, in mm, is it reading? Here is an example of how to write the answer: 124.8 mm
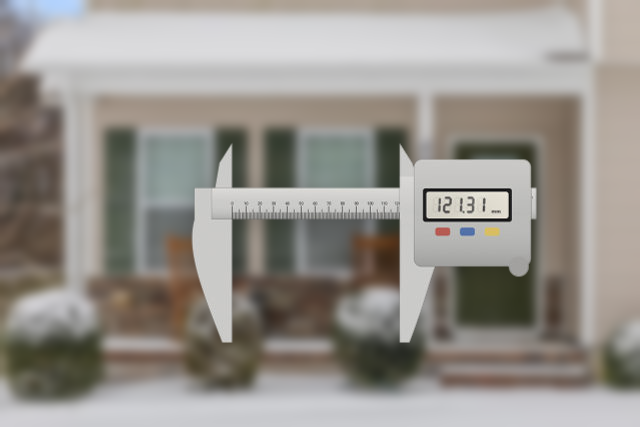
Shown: 121.31 mm
